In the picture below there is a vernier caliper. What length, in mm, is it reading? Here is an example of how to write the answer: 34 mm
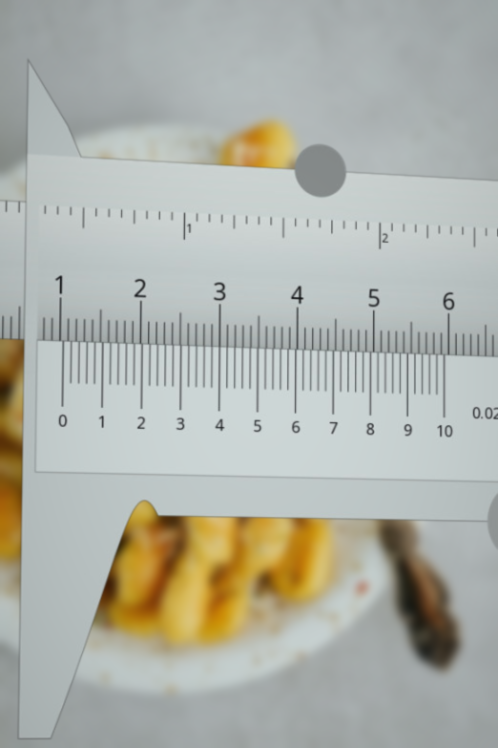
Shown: 10.4 mm
